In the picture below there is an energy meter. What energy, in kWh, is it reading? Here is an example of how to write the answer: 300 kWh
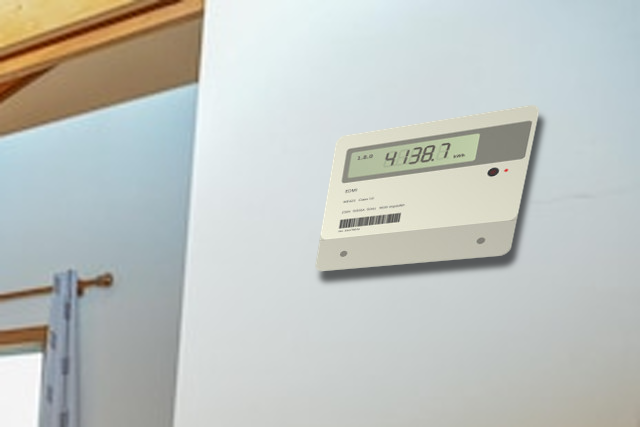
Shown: 4138.7 kWh
